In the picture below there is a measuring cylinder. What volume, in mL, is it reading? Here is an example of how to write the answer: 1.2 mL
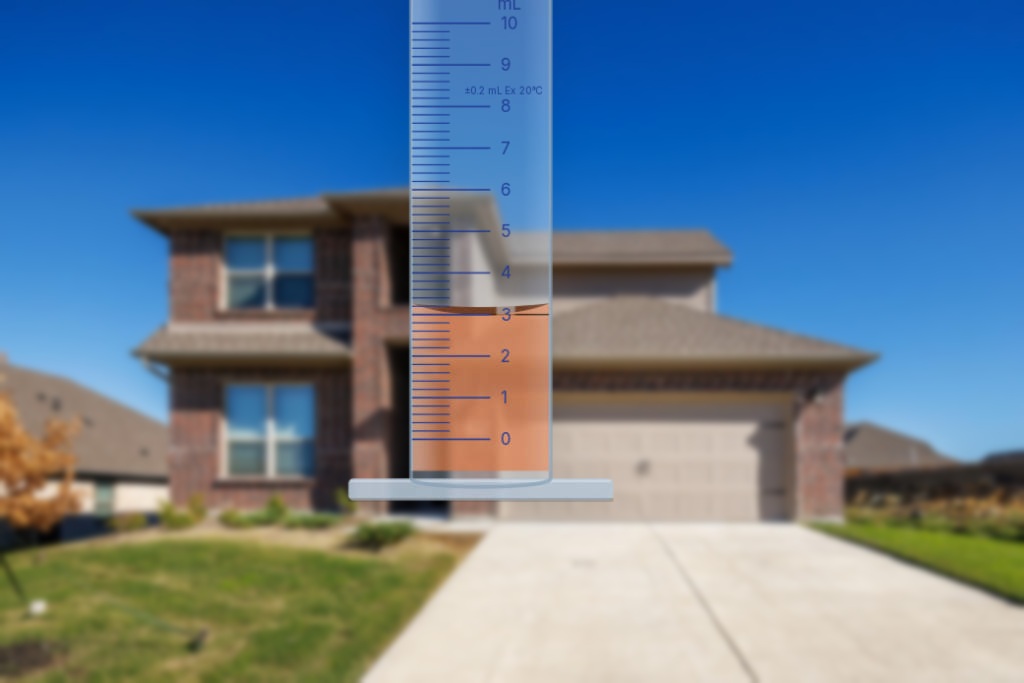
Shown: 3 mL
